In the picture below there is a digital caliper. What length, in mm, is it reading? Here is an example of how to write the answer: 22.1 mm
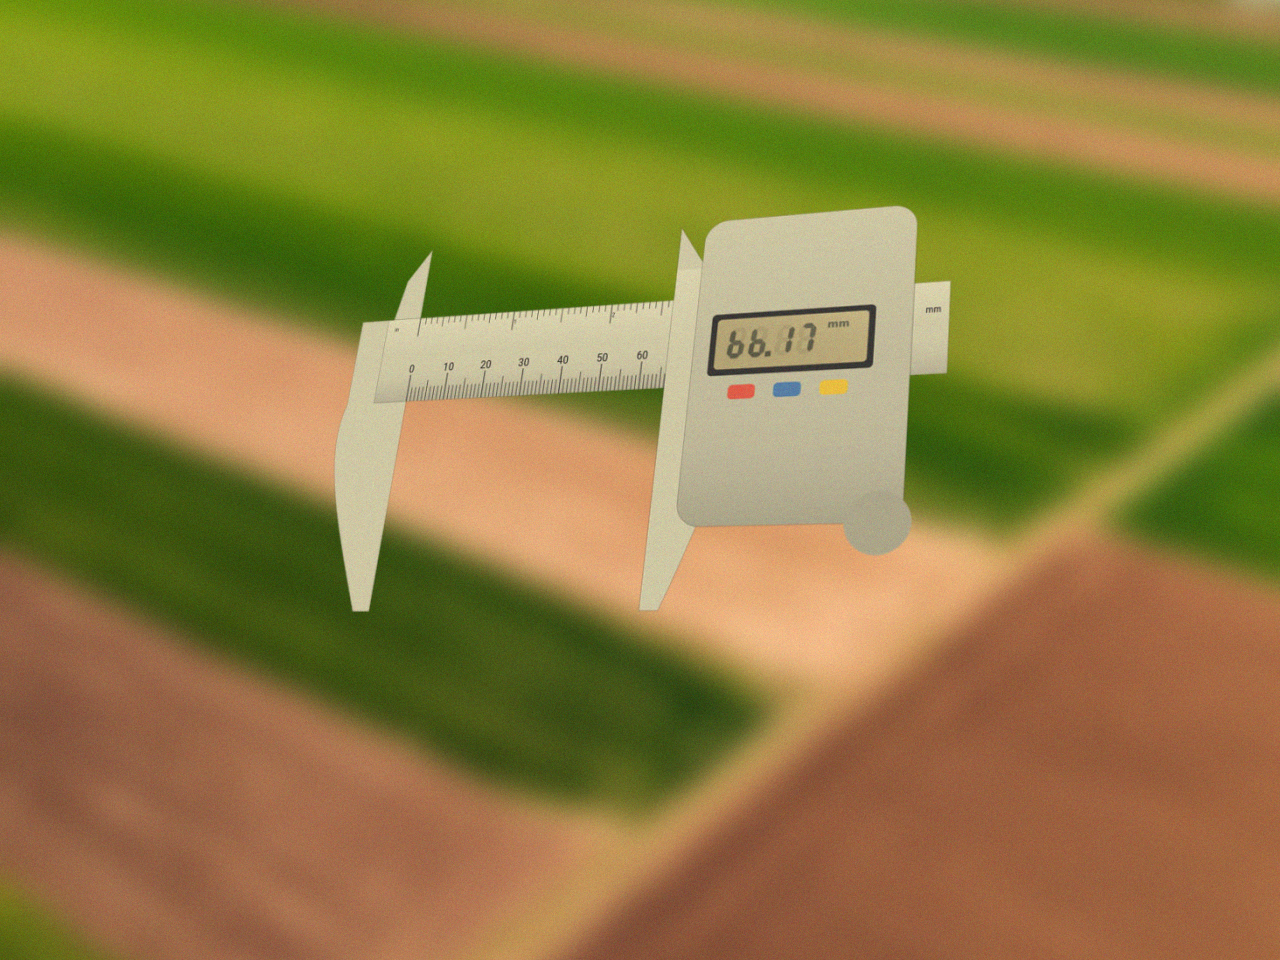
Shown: 66.17 mm
